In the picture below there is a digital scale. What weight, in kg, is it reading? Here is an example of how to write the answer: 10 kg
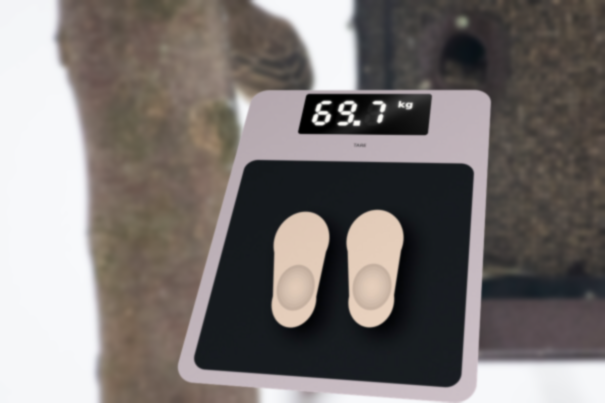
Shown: 69.7 kg
